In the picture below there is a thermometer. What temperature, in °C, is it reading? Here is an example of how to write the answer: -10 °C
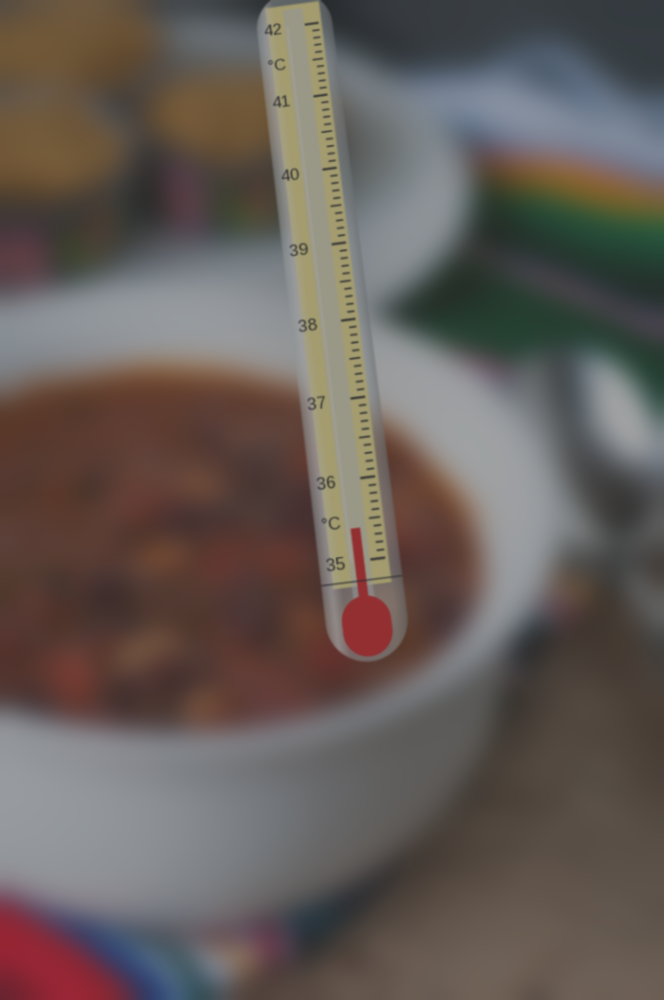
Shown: 35.4 °C
